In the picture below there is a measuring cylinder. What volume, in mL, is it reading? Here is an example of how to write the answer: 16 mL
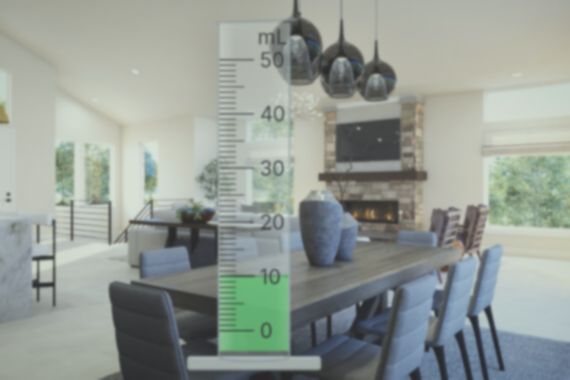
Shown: 10 mL
